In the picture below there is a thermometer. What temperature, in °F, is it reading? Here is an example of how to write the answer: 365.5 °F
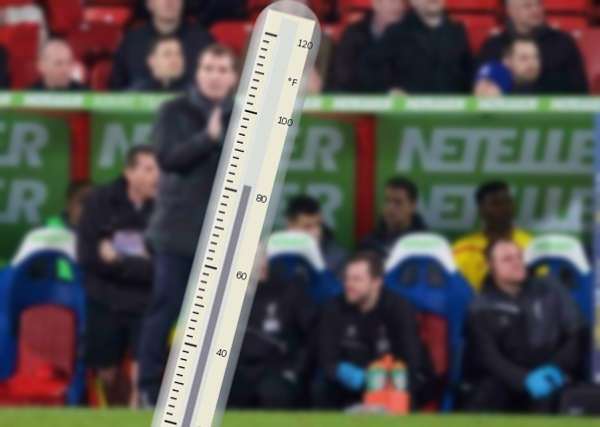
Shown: 82 °F
